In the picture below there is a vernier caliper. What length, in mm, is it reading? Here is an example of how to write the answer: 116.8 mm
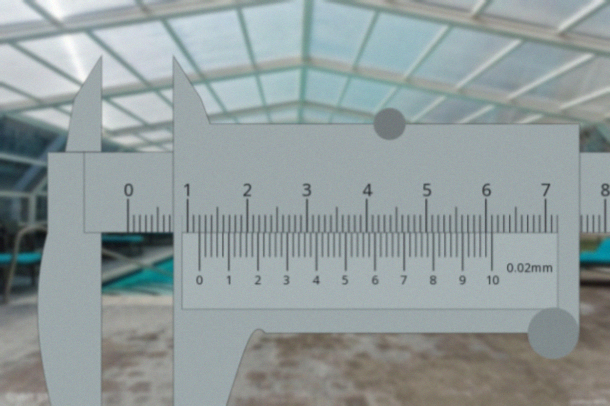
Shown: 12.0 mm
